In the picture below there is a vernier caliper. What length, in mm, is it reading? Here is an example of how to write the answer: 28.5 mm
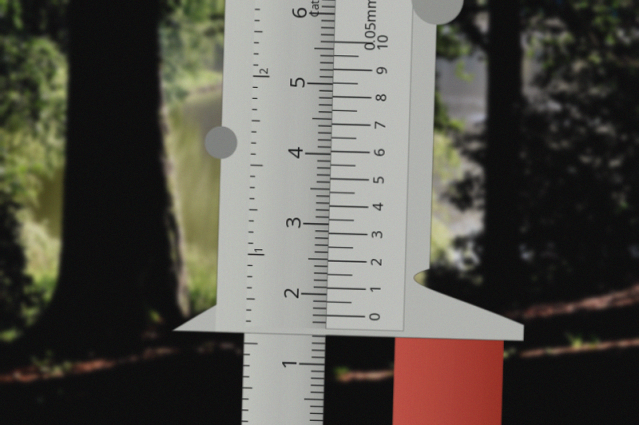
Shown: 17.0 mm
